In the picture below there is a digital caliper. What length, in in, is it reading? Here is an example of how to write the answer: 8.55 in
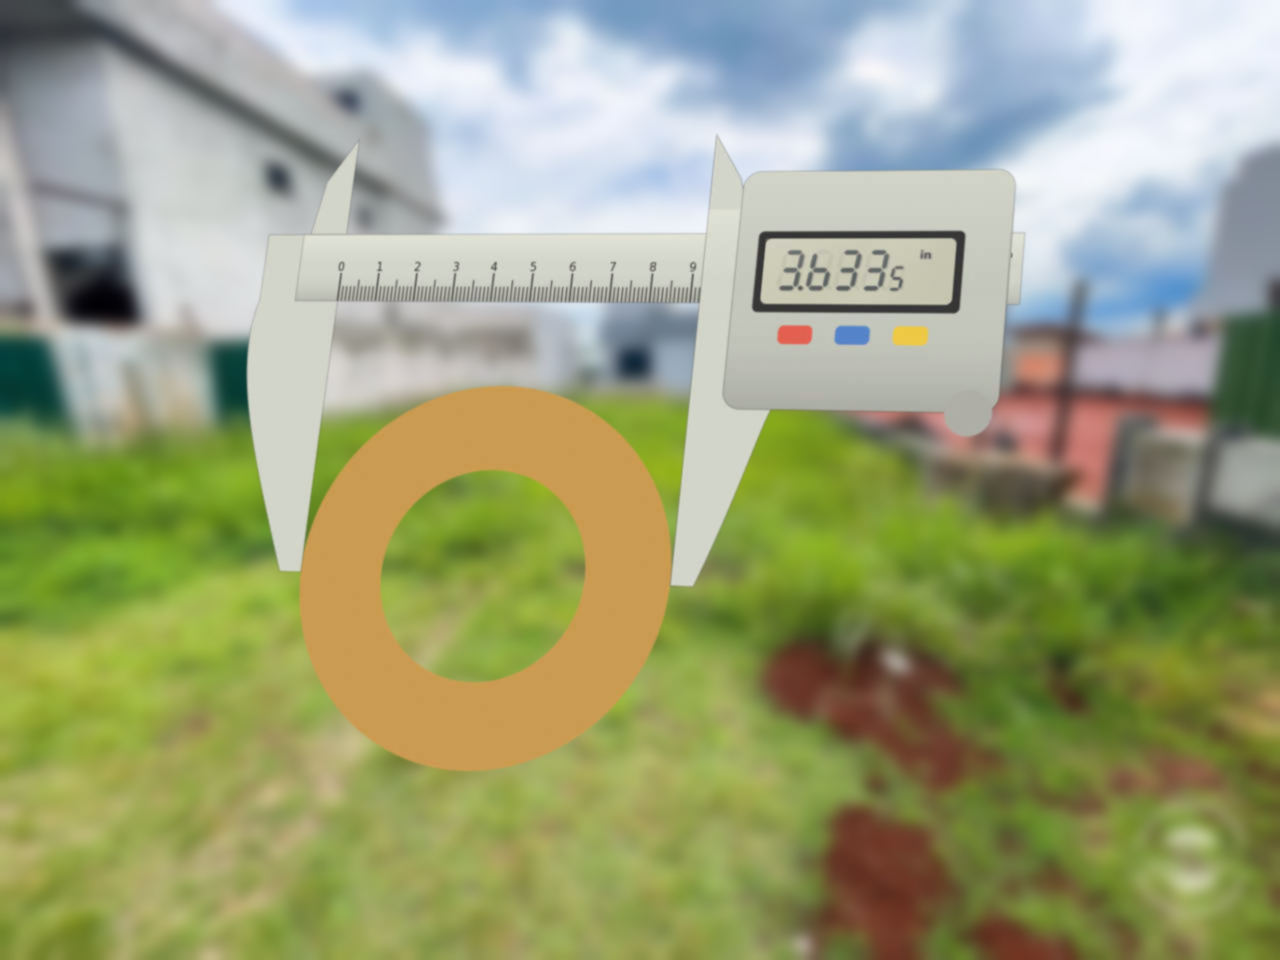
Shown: 3.6335 in
